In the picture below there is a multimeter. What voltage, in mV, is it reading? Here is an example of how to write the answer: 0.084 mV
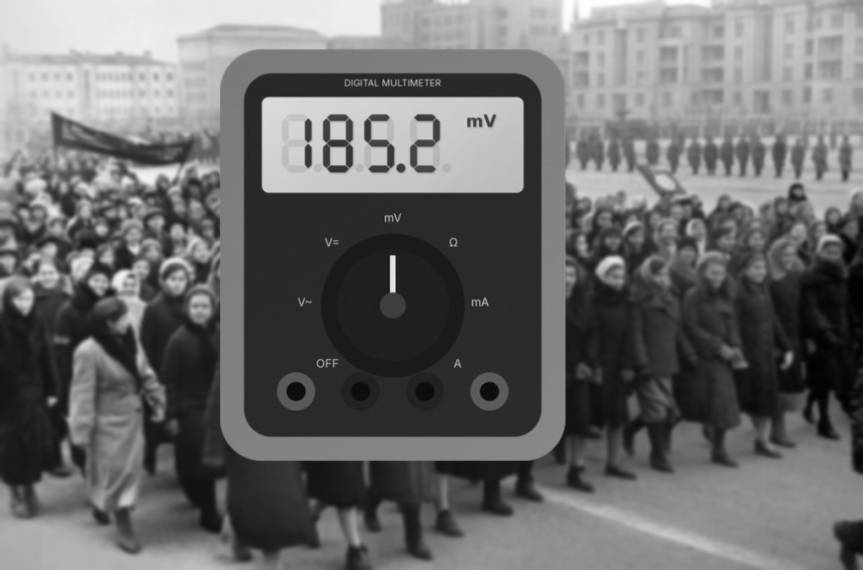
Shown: 185.2 mV
